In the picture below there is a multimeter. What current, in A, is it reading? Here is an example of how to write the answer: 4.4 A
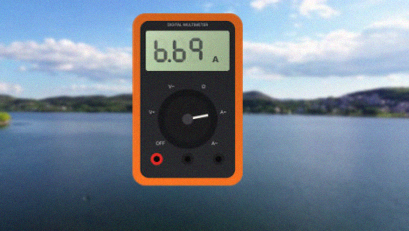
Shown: 6.69 A
